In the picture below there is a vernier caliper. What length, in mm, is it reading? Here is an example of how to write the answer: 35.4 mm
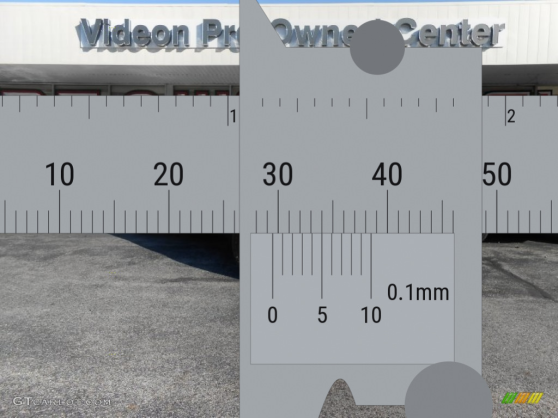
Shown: 29.5 mm
